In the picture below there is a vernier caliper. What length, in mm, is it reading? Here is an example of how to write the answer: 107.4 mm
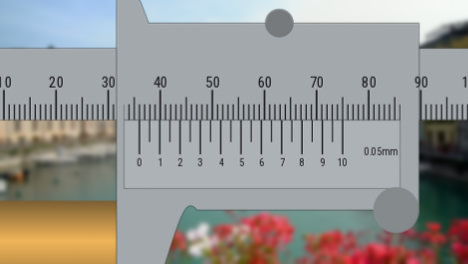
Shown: 36.0 mm
